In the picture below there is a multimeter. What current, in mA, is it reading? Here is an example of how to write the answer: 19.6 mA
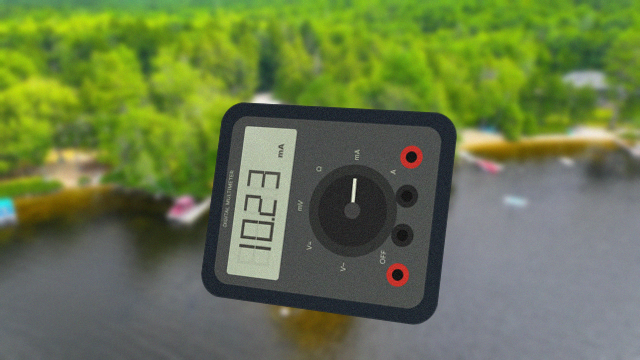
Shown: 10.23 mA
